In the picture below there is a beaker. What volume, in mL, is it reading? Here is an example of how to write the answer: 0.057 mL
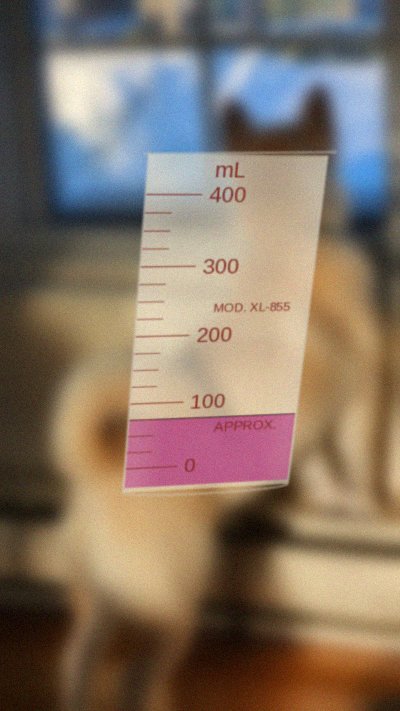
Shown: 75 mL
